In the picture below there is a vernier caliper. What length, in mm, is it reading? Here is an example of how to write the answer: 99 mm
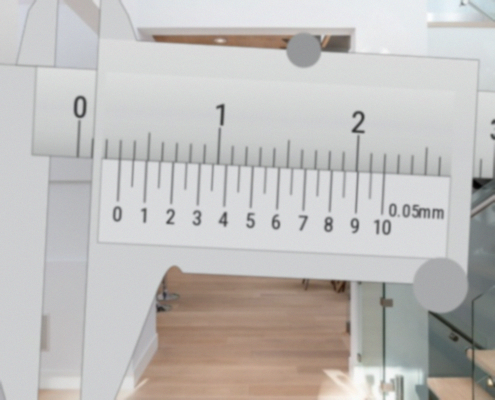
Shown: 3.0 mm
